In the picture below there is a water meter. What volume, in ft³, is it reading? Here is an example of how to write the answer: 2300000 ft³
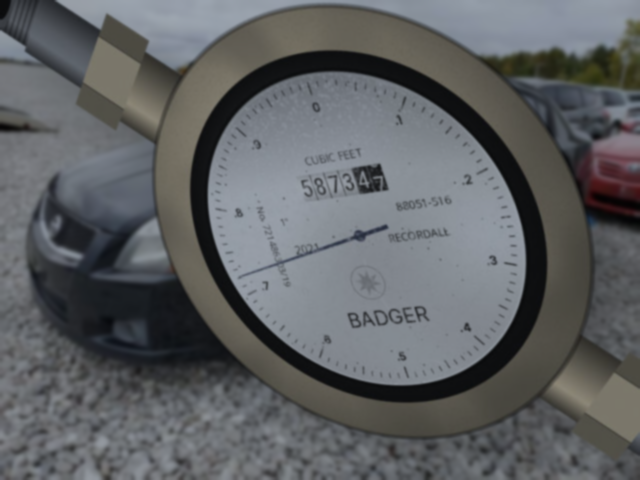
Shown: 587346.72 ft³
